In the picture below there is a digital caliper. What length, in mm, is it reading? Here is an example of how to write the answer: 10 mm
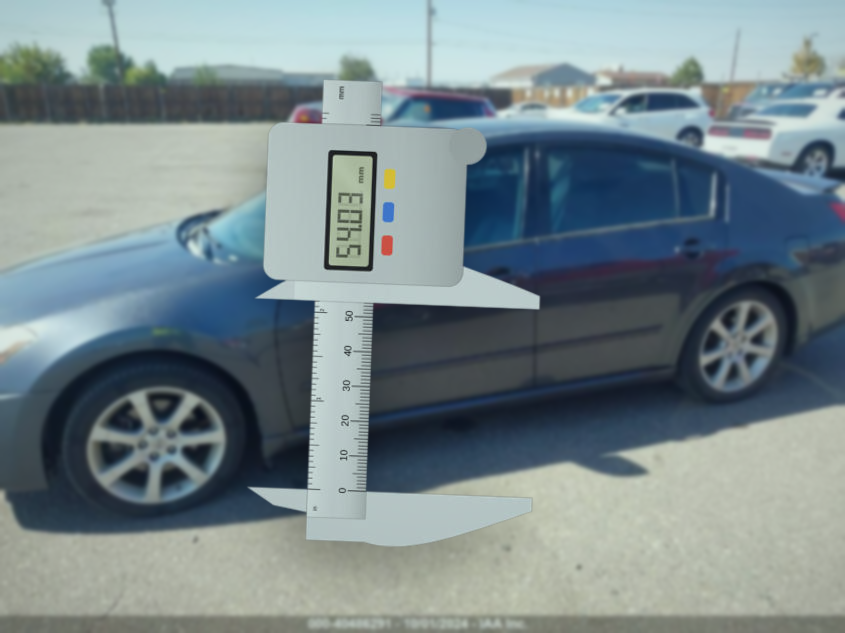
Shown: 54.03 mm
